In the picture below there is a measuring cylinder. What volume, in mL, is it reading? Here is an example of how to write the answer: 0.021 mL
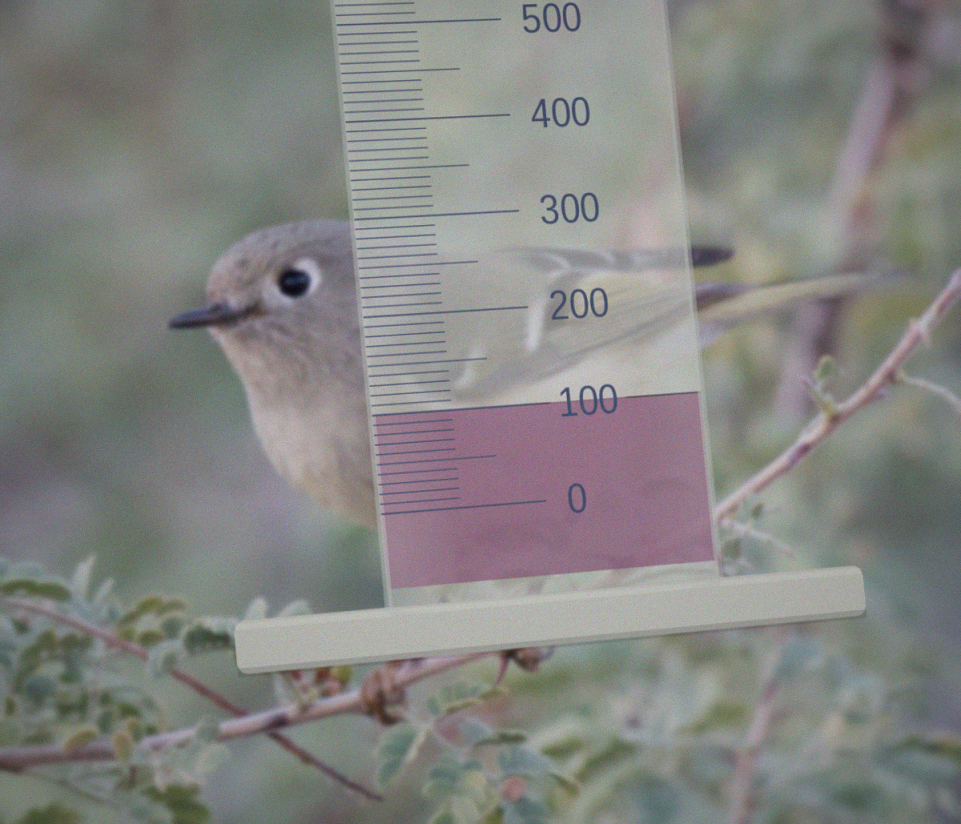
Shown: 100 mL
